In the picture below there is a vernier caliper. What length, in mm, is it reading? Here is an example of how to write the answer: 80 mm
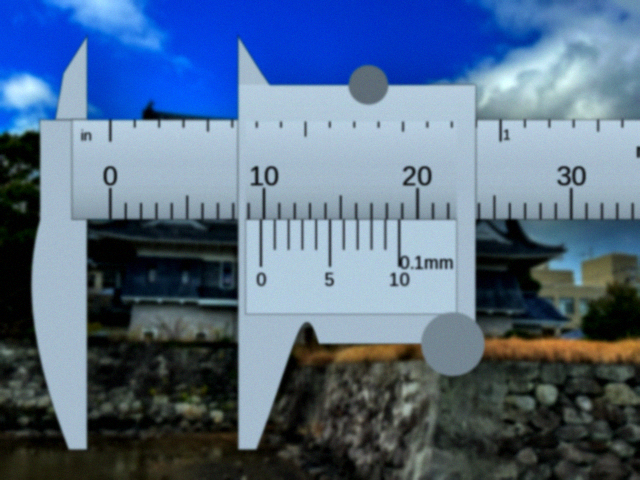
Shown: 9.8 mm
